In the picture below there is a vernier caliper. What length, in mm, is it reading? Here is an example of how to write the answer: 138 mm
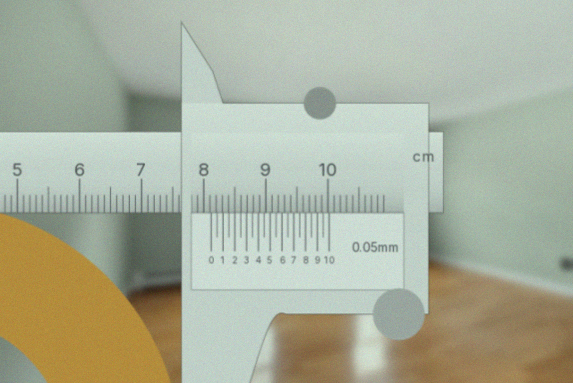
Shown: 81.2 mm
